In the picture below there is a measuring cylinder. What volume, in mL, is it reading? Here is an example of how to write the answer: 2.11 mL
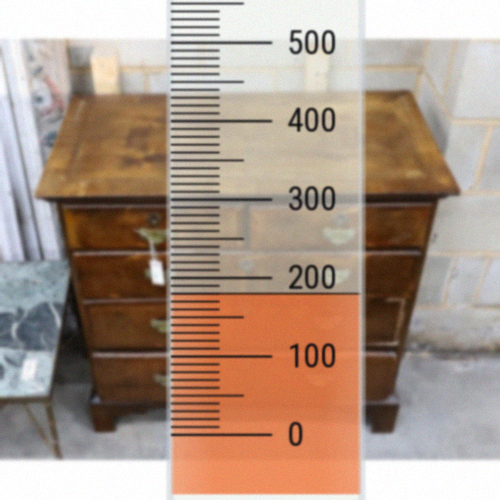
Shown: 180 mL
